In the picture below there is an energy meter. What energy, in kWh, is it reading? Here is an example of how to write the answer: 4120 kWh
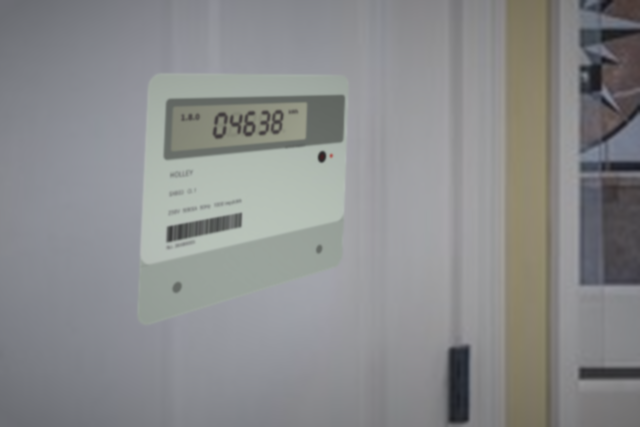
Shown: 4638 kWh
